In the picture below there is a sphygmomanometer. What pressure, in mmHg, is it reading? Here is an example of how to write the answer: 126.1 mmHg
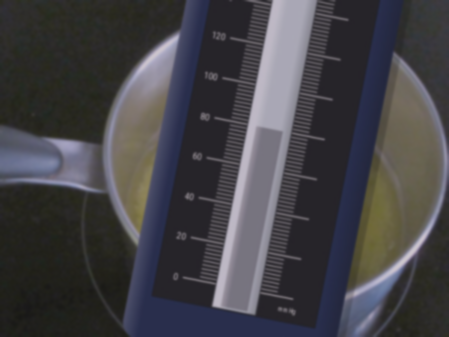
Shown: 80 mmHg
